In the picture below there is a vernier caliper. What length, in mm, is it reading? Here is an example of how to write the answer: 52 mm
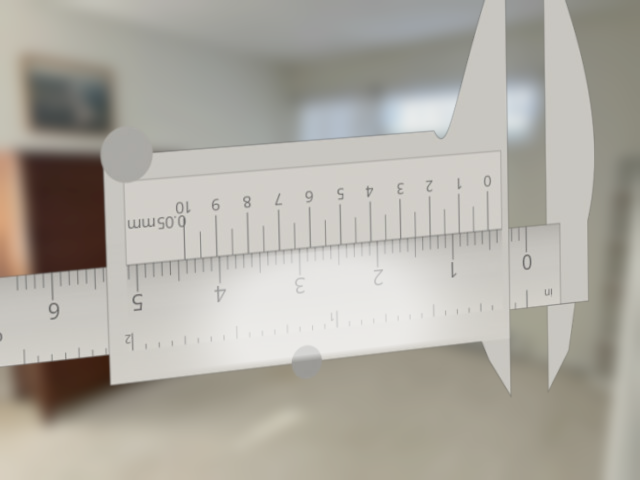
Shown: 5.2 mm
